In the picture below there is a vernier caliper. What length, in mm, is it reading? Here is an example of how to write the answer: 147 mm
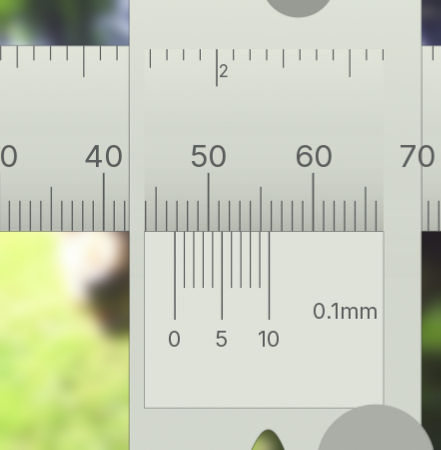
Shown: 46.8 mm
